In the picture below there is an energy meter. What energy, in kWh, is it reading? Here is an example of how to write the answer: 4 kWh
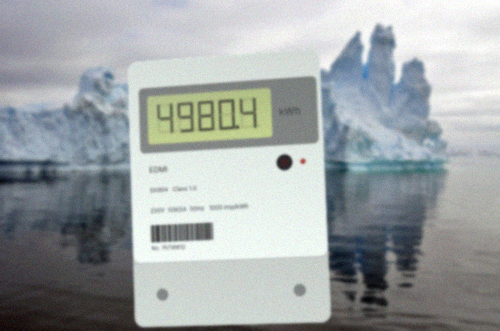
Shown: 4980.4 kWh
